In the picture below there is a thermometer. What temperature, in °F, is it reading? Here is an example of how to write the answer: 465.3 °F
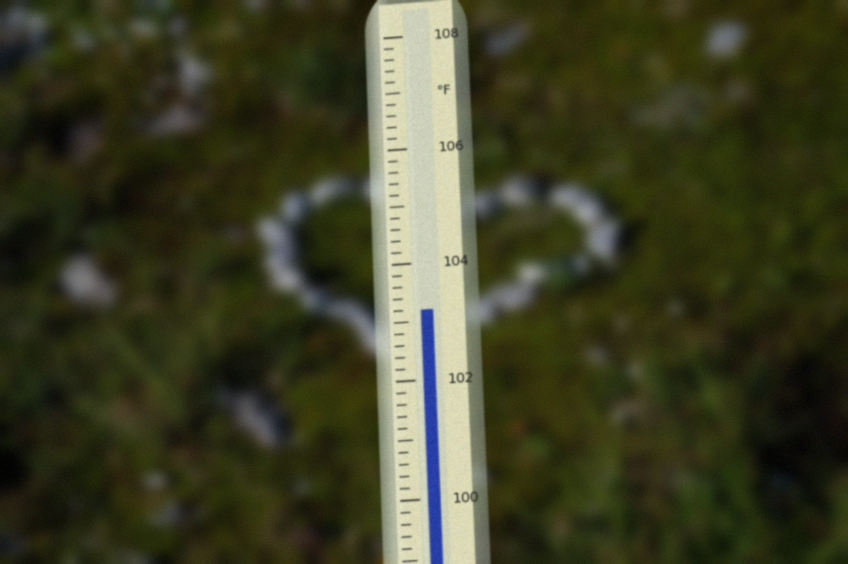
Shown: 103.2 °F
